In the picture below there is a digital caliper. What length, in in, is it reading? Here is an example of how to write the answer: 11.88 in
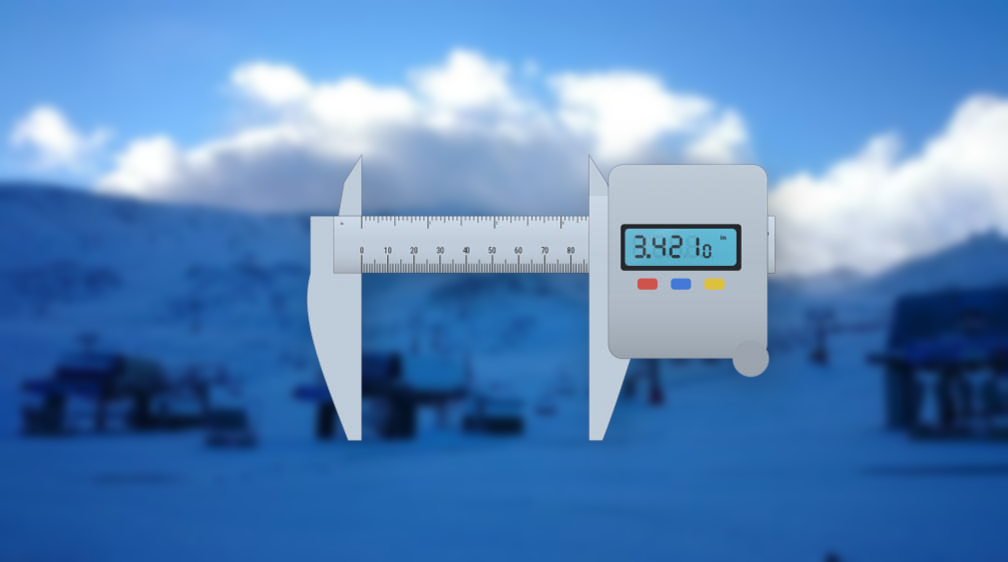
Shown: 3.4210 in
